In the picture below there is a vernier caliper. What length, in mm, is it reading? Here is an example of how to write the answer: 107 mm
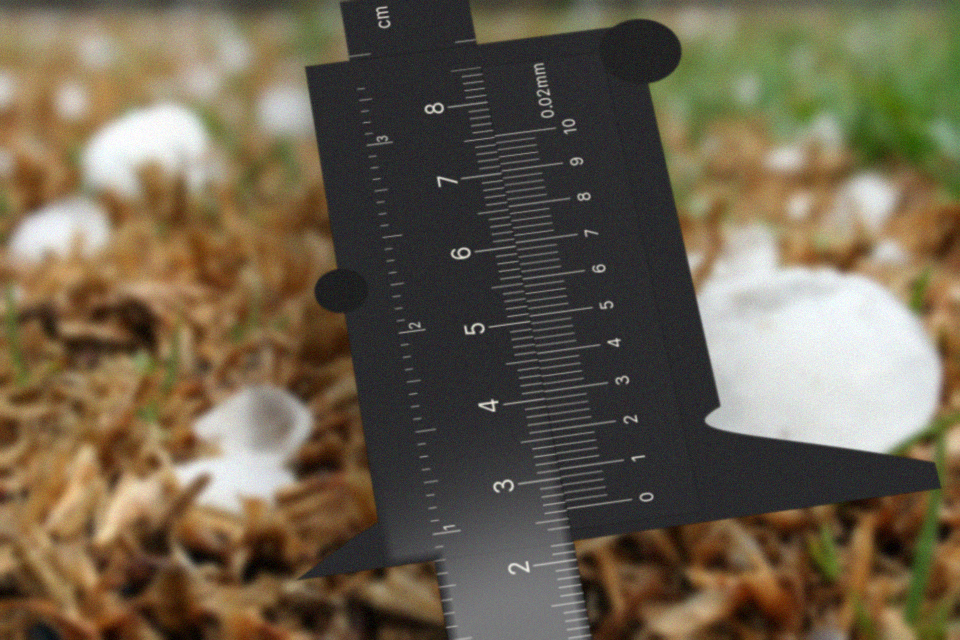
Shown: 26.2 mm
